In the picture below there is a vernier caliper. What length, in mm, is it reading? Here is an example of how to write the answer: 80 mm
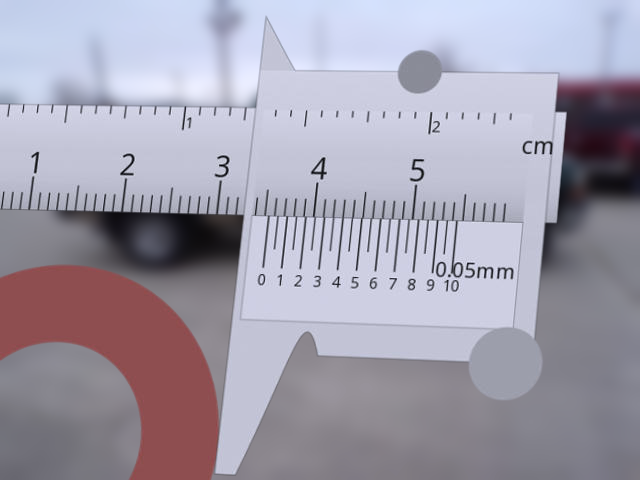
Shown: 35.4 mm
